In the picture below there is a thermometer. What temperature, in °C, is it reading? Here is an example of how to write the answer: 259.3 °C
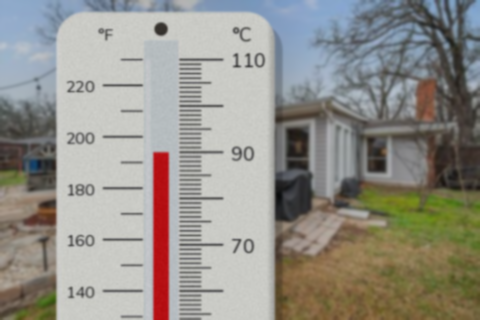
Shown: 90 °C
